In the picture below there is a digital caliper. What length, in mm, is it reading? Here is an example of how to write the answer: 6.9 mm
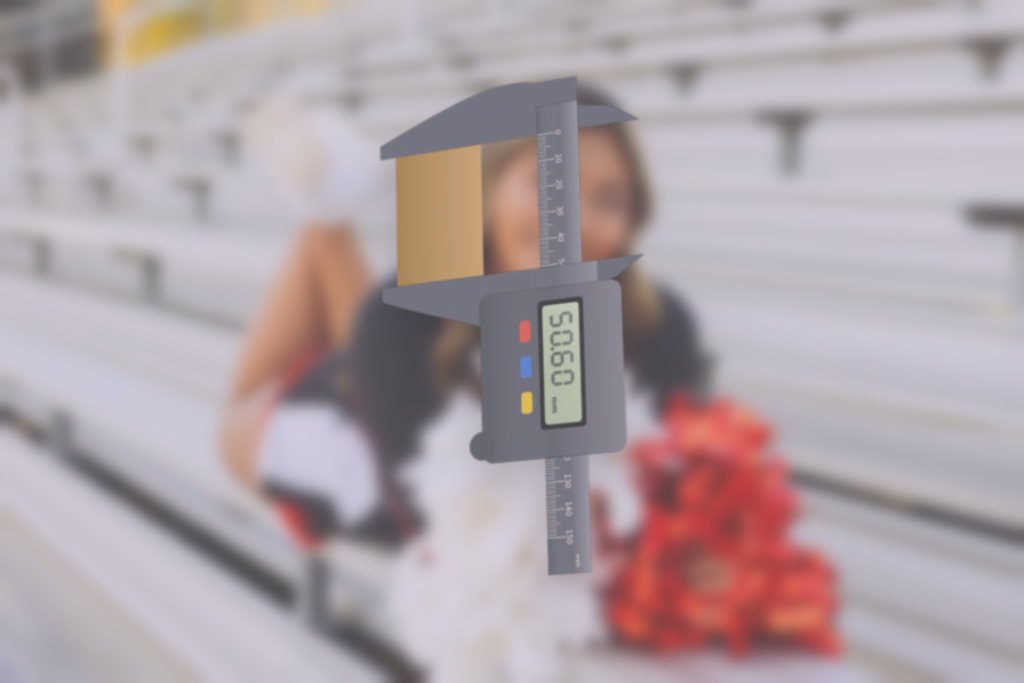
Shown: 50.60 mm
